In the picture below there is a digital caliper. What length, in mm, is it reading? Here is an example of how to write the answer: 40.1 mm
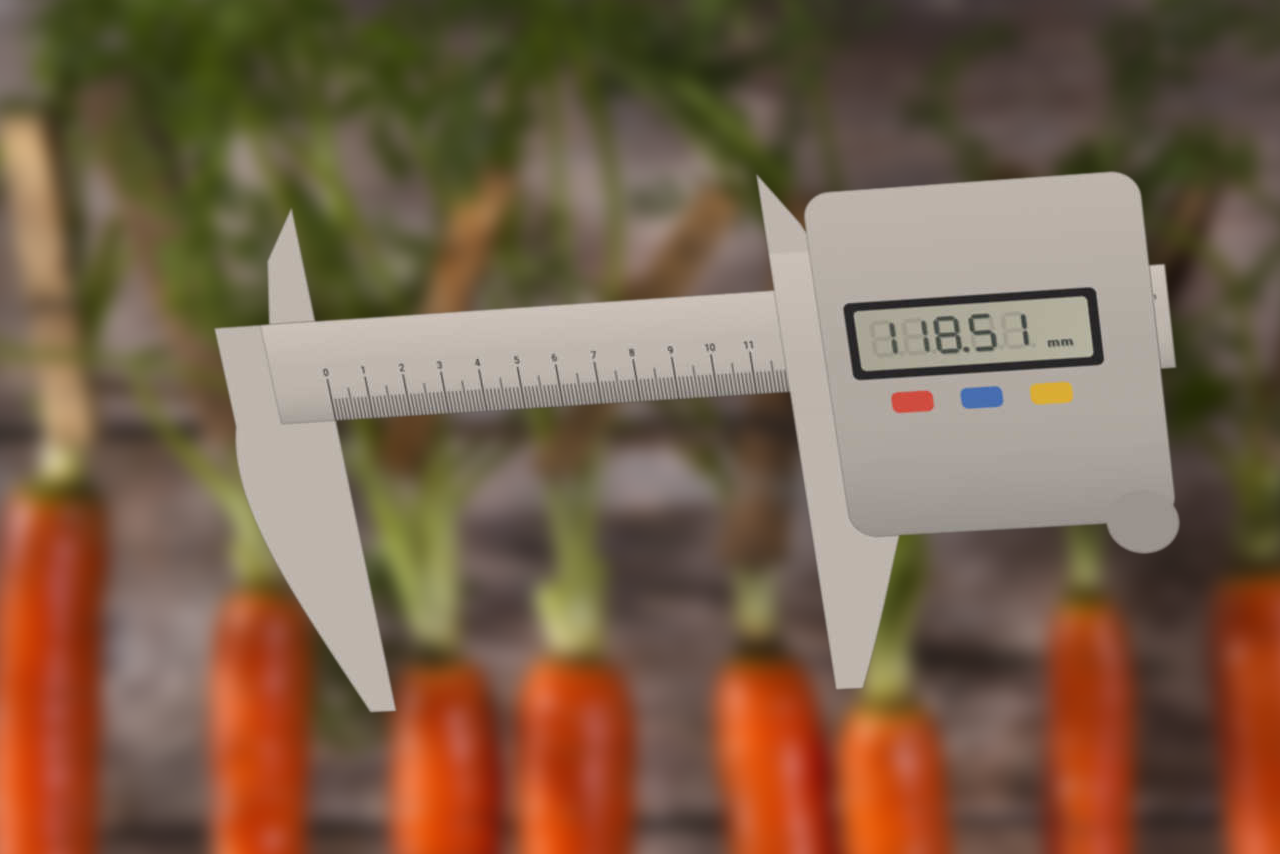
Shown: 118.51 mm
